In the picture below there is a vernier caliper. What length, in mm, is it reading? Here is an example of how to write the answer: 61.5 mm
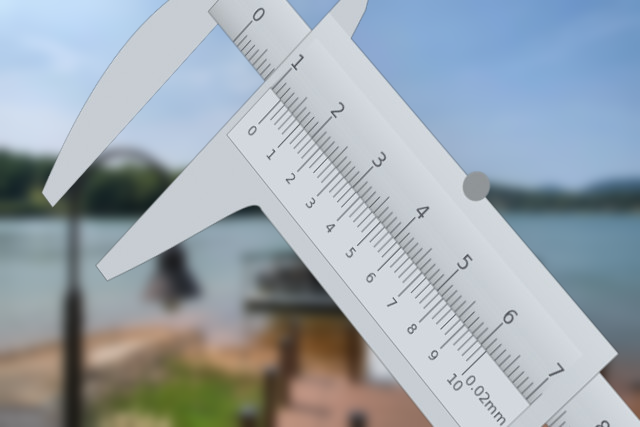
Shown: 12.2 mm
